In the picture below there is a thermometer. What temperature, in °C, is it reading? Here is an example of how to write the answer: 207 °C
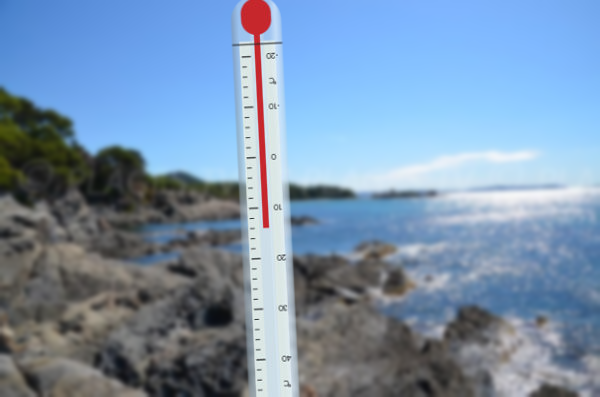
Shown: 14 °C
